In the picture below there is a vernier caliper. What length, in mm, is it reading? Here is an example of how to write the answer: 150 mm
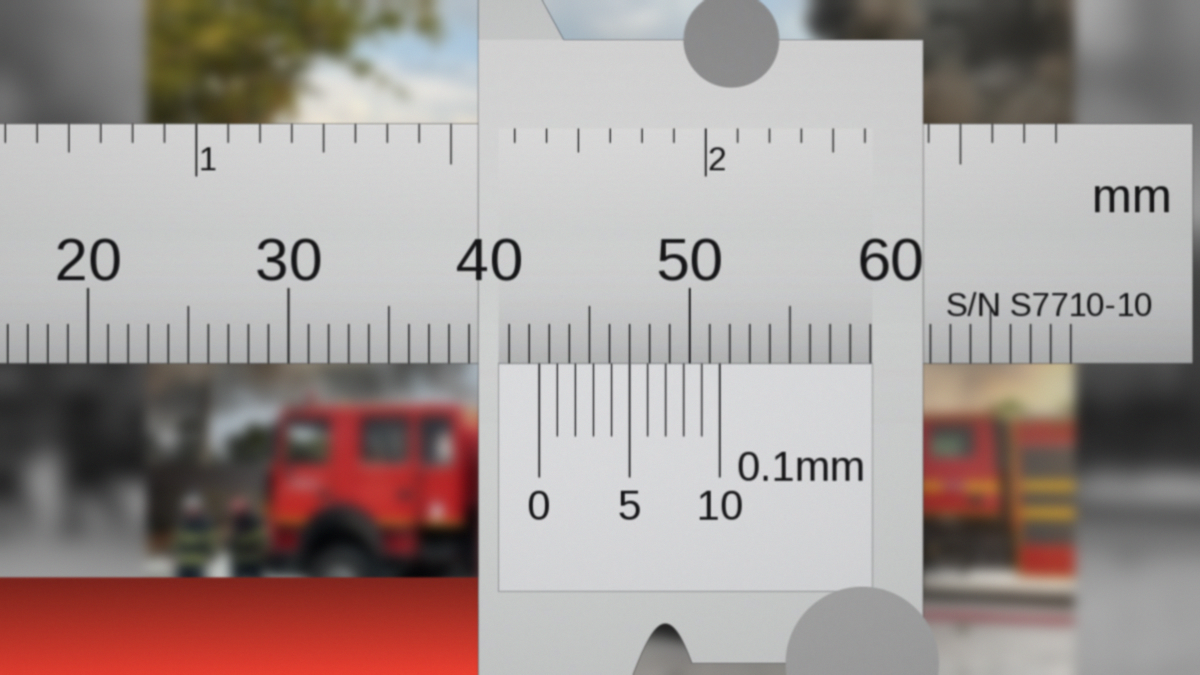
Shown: 42.5 mm
